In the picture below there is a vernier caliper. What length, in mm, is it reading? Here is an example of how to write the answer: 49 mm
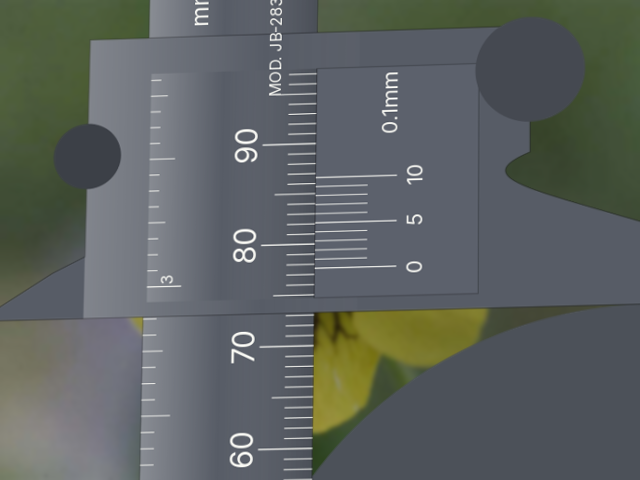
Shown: 77.6 mm
